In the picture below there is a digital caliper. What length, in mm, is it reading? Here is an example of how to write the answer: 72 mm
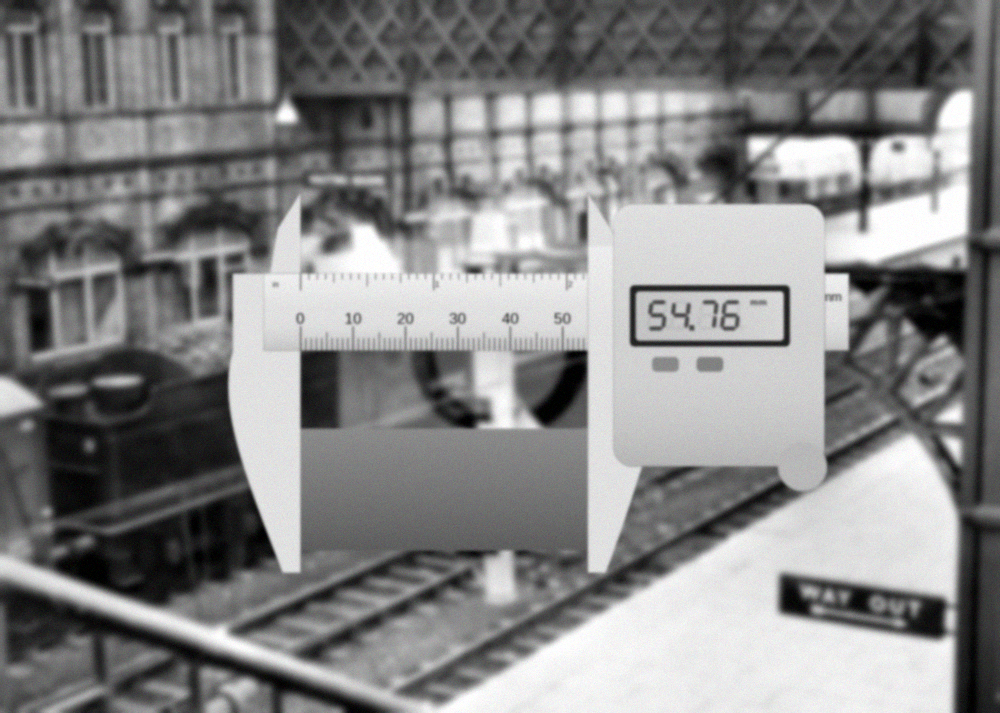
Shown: 54.76 mm
